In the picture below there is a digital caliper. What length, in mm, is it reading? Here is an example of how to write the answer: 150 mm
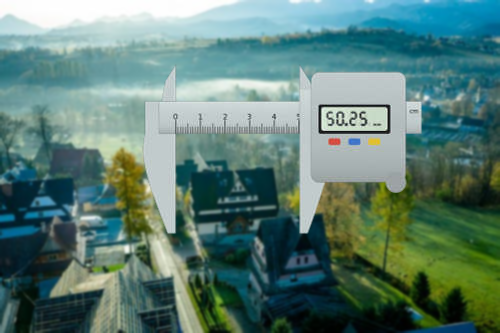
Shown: 50.25 mm
